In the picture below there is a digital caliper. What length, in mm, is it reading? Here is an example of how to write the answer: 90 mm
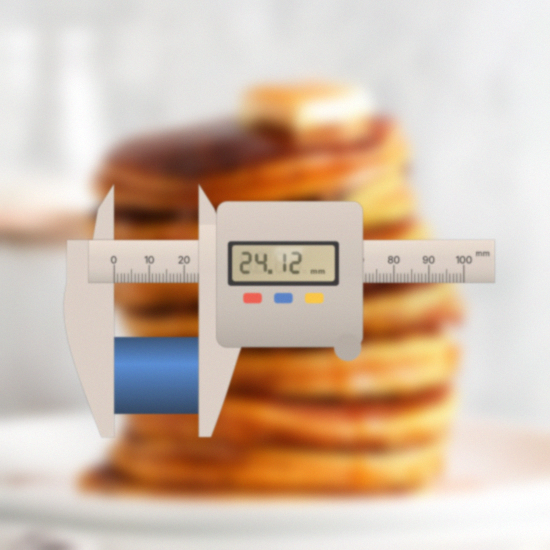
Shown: 24.12 mm
